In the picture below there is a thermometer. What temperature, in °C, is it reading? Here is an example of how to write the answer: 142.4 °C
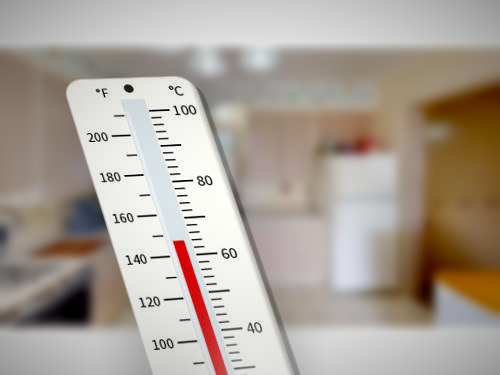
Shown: 64 °C
